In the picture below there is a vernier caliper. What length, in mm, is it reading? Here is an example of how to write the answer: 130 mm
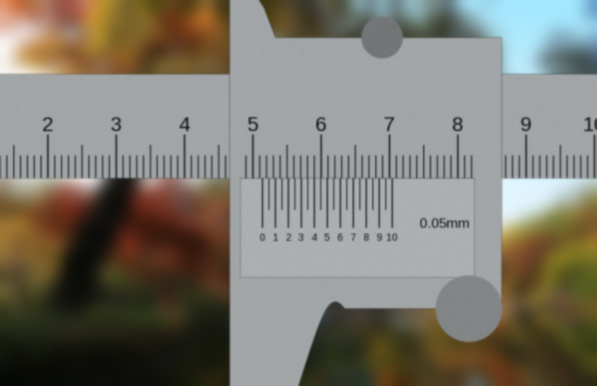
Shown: 51.4 mm
